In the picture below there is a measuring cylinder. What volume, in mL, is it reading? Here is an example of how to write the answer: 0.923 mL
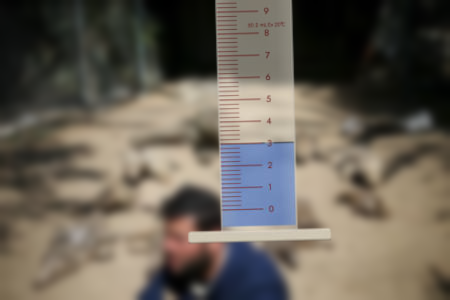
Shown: 3 mL
